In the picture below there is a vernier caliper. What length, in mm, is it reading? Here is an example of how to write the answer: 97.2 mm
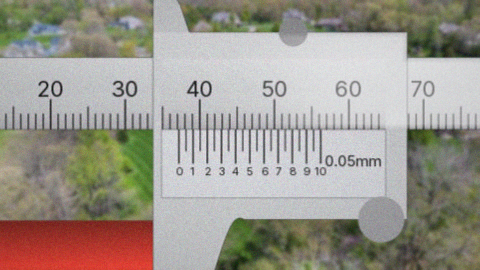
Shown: 37.2 mm
